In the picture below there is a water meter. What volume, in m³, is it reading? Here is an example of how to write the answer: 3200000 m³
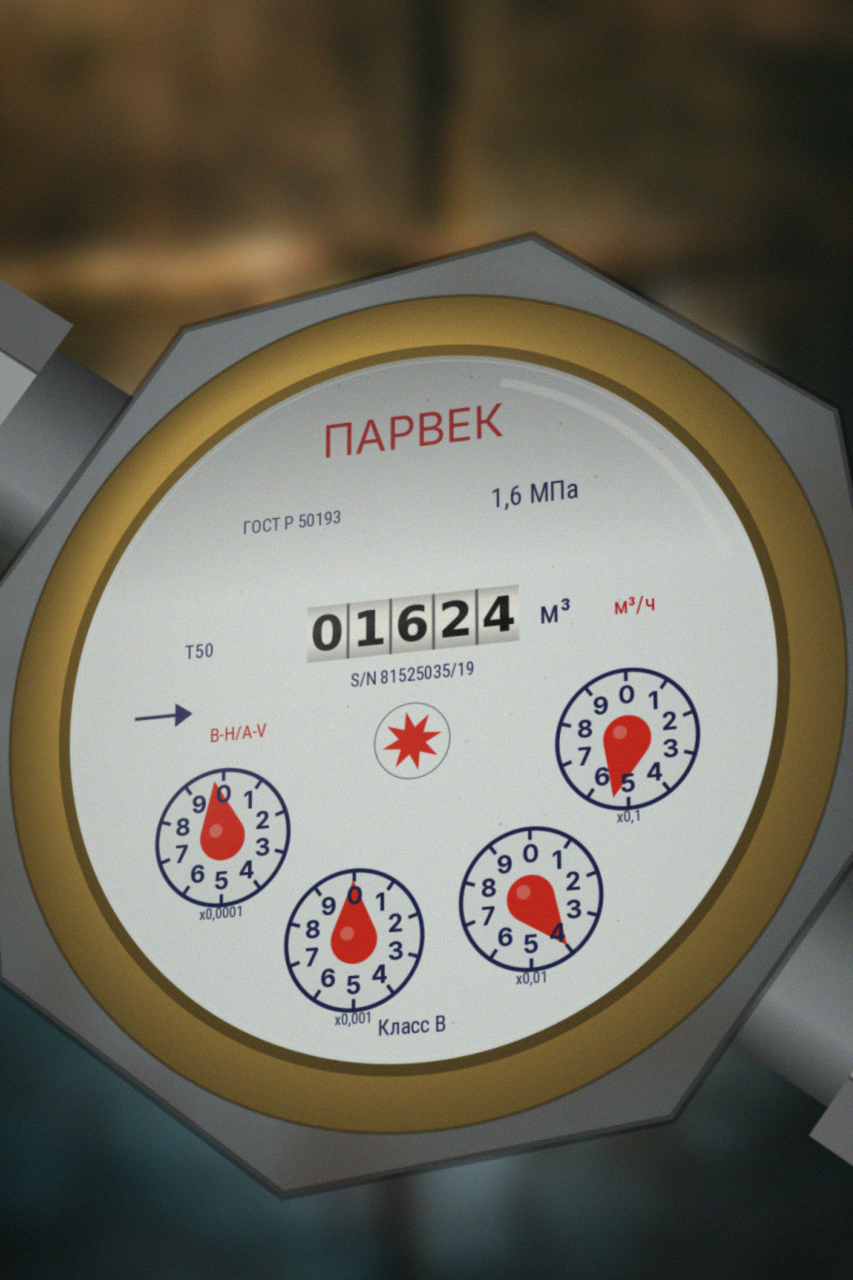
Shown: 1624.5399 m³
